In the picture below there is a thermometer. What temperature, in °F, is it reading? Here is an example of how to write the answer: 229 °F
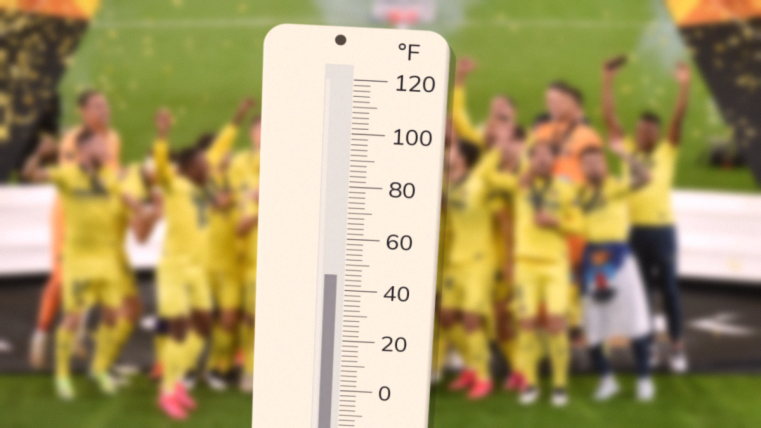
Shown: 46 °F
